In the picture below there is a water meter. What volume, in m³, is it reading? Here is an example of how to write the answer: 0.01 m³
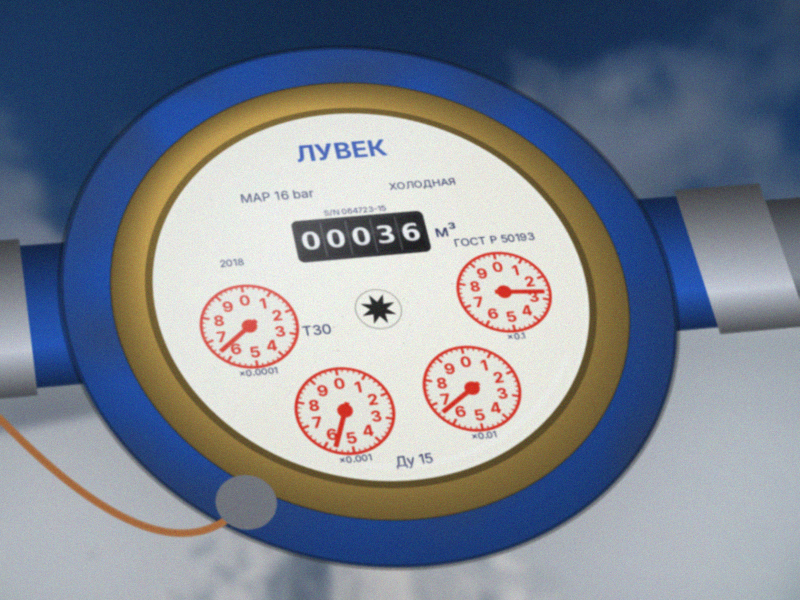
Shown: 36.2656 m³
